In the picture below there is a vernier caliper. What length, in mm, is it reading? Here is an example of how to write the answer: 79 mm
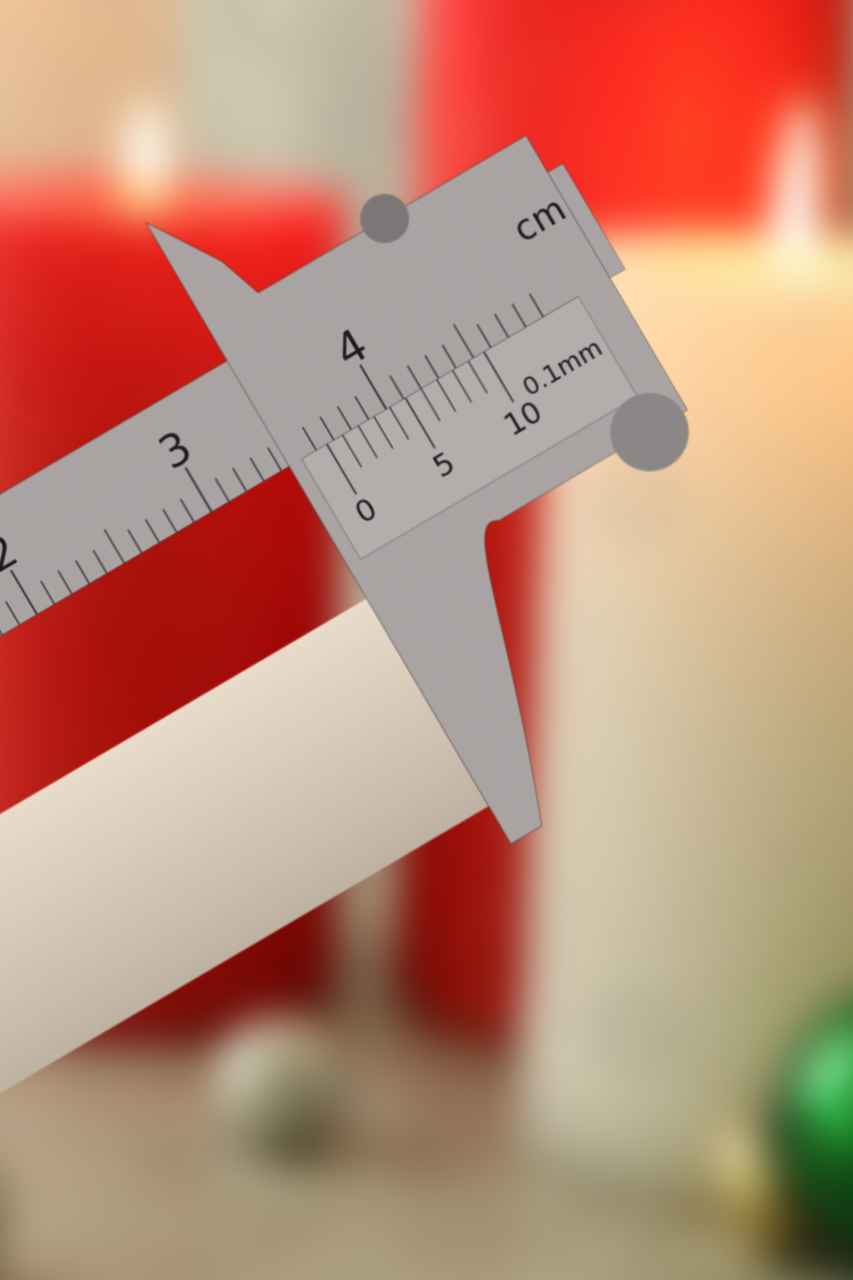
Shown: 36.6 mm
